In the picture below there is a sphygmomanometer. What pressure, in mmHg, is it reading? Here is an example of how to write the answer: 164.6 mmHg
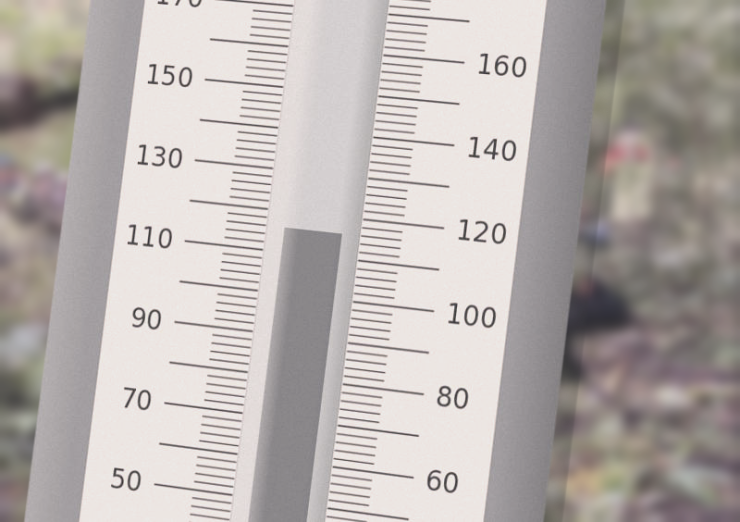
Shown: 116 mmHg
